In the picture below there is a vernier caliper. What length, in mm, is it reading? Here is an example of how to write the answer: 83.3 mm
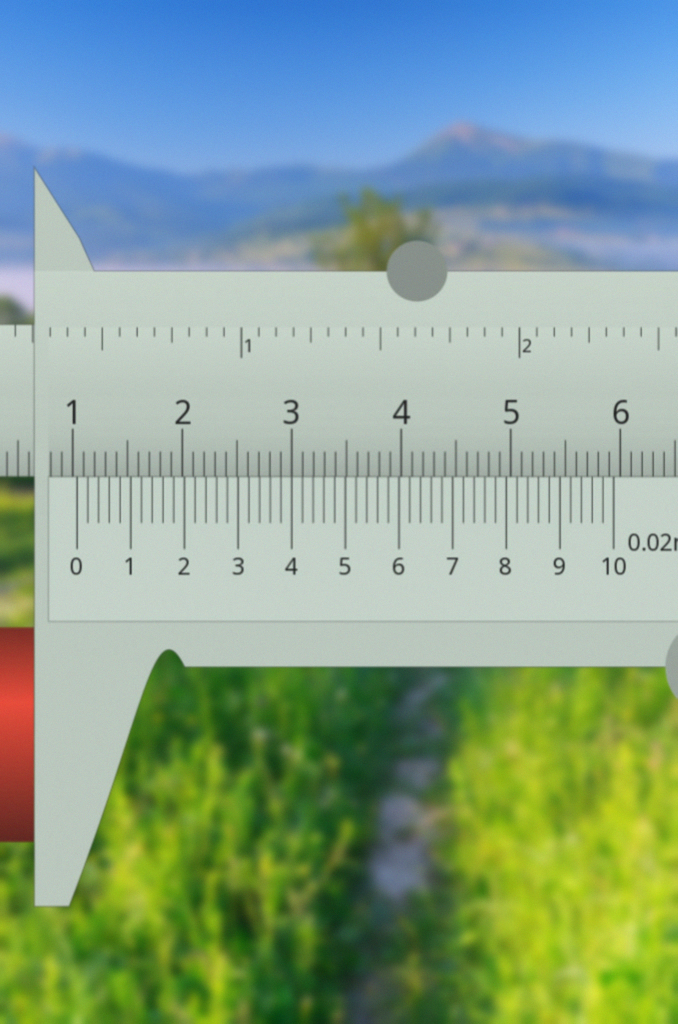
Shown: 10.4 mm
